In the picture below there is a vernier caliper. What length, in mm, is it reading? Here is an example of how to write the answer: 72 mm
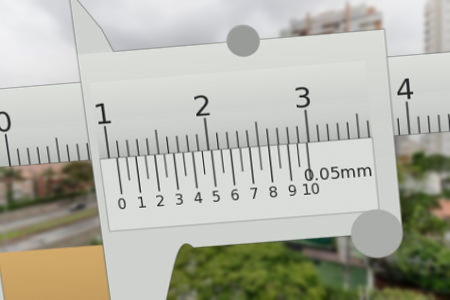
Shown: 10.8 mm
